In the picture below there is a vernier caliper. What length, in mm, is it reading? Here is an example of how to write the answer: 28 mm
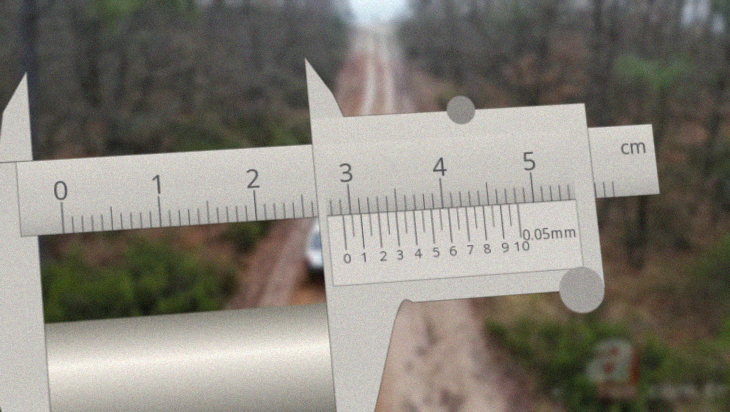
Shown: 29.2 mm
